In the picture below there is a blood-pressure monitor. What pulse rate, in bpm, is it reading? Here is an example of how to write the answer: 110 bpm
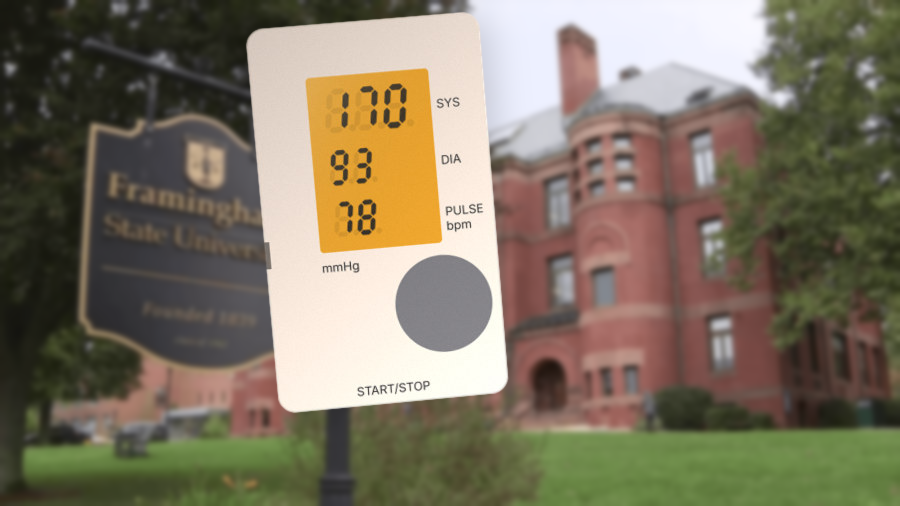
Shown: 78 bpm
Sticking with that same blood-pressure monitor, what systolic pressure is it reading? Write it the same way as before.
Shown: 170 mmHg
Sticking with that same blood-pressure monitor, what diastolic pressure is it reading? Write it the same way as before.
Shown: 93 mmHg
